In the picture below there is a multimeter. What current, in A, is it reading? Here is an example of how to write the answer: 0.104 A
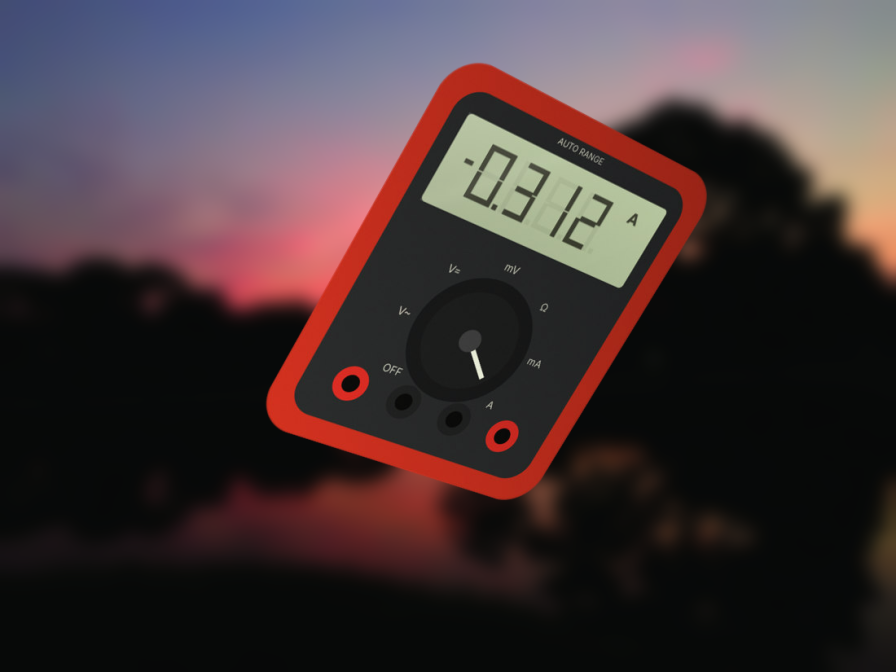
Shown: -0.312 A
